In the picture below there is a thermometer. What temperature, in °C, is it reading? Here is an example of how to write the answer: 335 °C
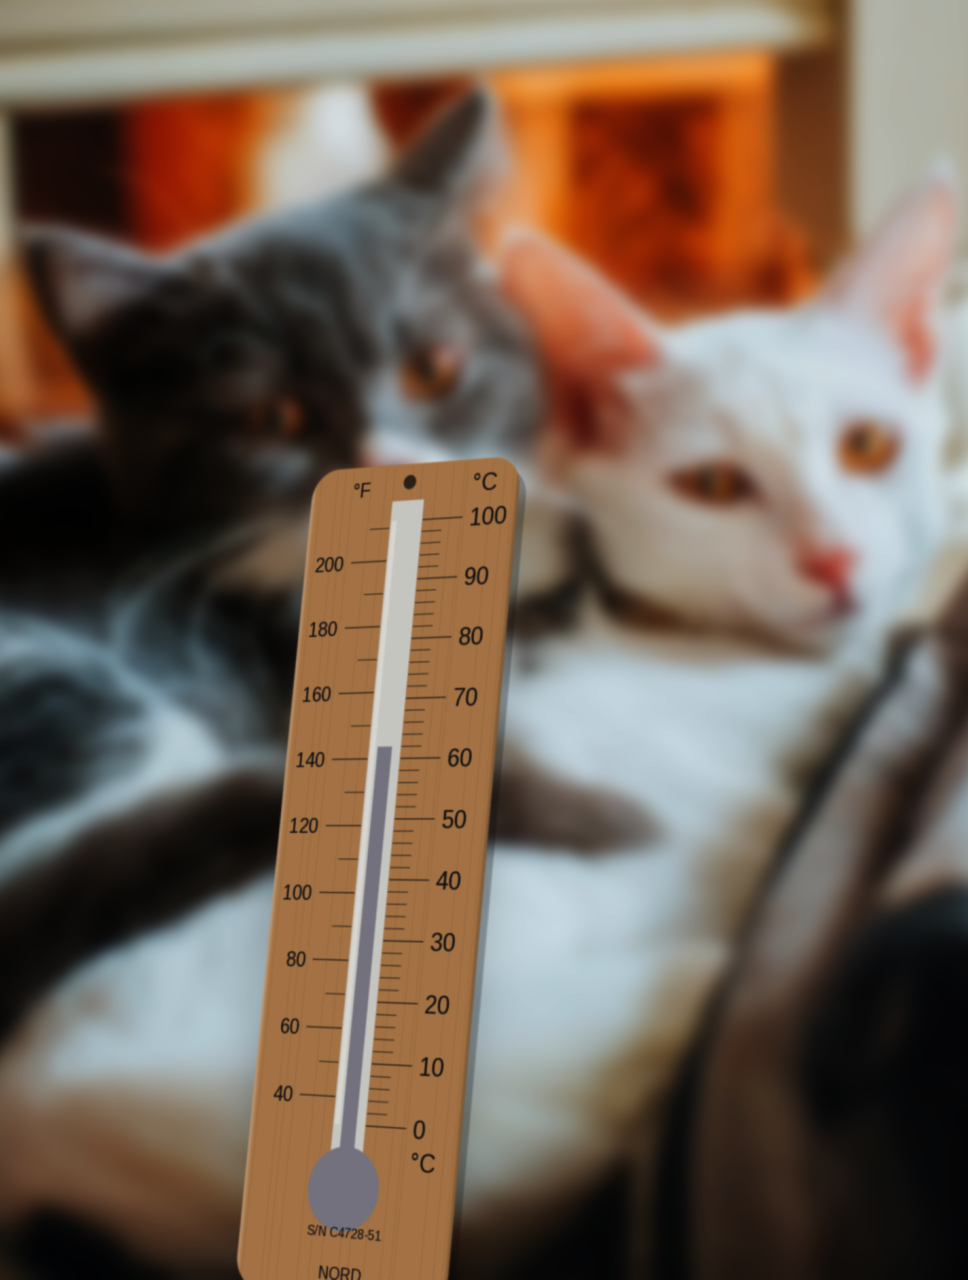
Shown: 62 °C
